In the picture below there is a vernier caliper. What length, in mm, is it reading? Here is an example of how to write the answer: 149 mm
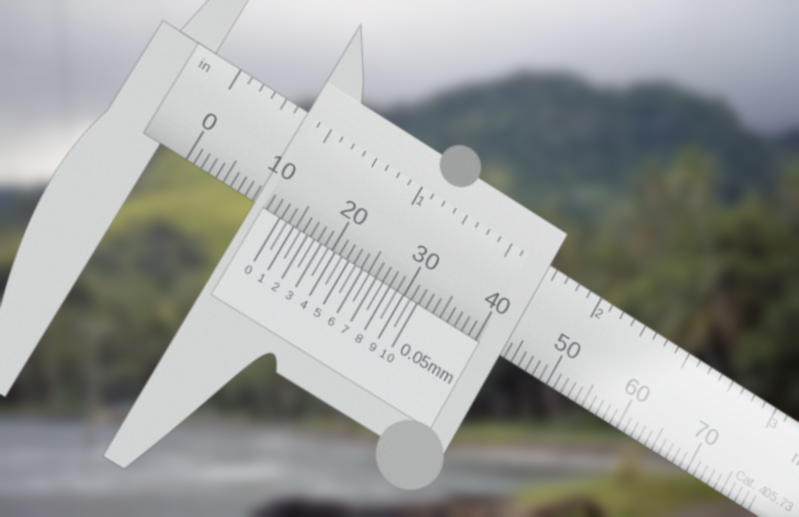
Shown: 12.8 mm
